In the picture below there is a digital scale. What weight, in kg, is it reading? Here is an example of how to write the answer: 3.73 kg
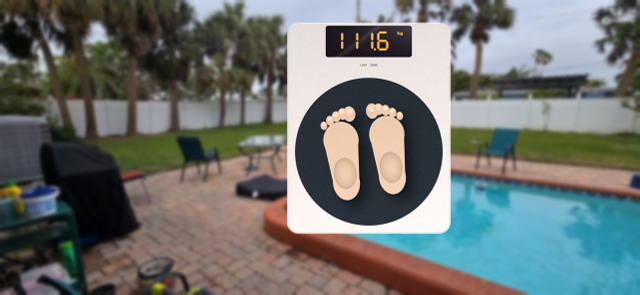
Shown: 111.6 kg
